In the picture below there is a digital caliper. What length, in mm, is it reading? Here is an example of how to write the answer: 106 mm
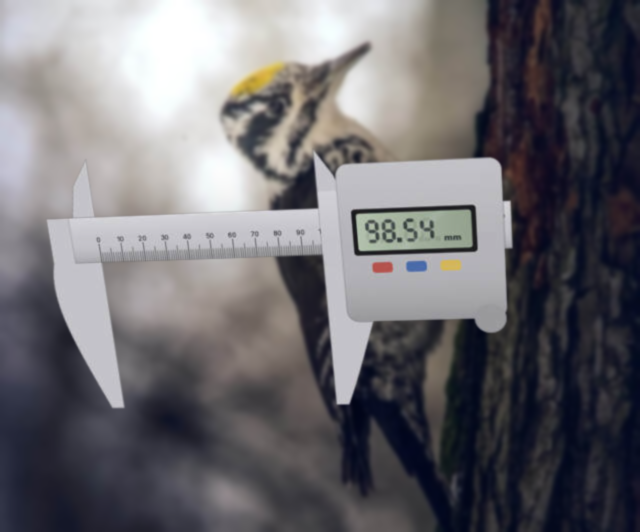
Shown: 98.54 mm
